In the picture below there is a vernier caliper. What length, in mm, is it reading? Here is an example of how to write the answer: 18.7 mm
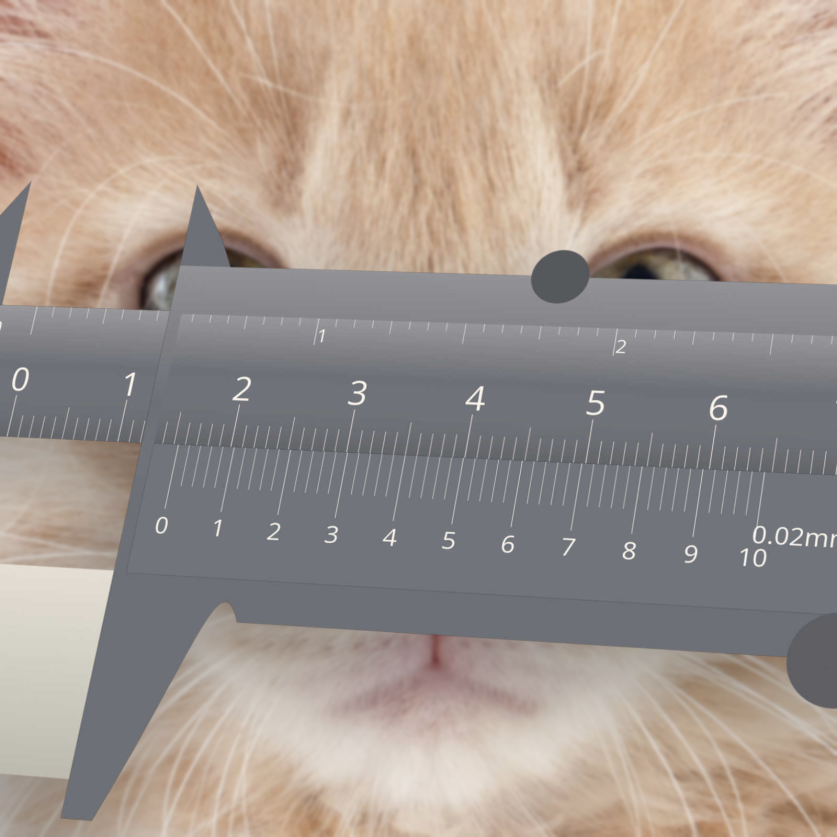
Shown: 15.4 mm
